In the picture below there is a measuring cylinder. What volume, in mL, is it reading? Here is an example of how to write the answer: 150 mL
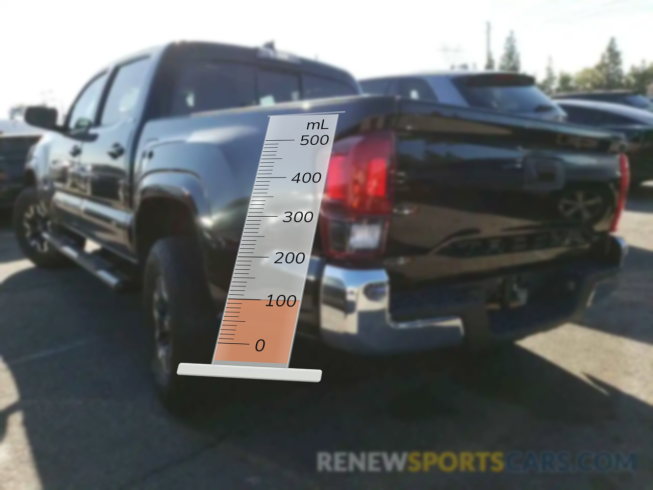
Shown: 100 mL
